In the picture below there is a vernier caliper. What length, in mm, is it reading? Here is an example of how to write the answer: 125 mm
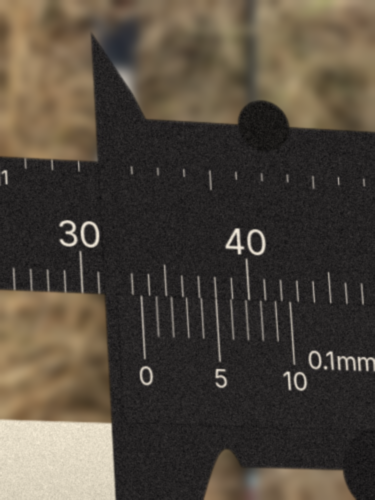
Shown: 33.5 mm
